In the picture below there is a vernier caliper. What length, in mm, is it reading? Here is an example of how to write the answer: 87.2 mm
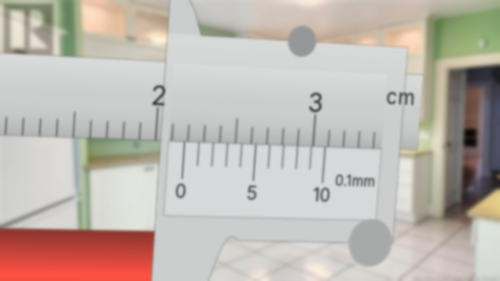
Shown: 21.8 mm
